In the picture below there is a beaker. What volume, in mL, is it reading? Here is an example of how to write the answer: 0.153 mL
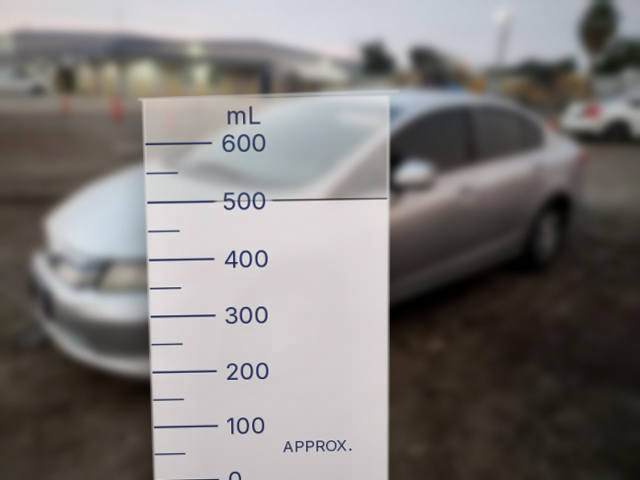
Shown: 500 mL
